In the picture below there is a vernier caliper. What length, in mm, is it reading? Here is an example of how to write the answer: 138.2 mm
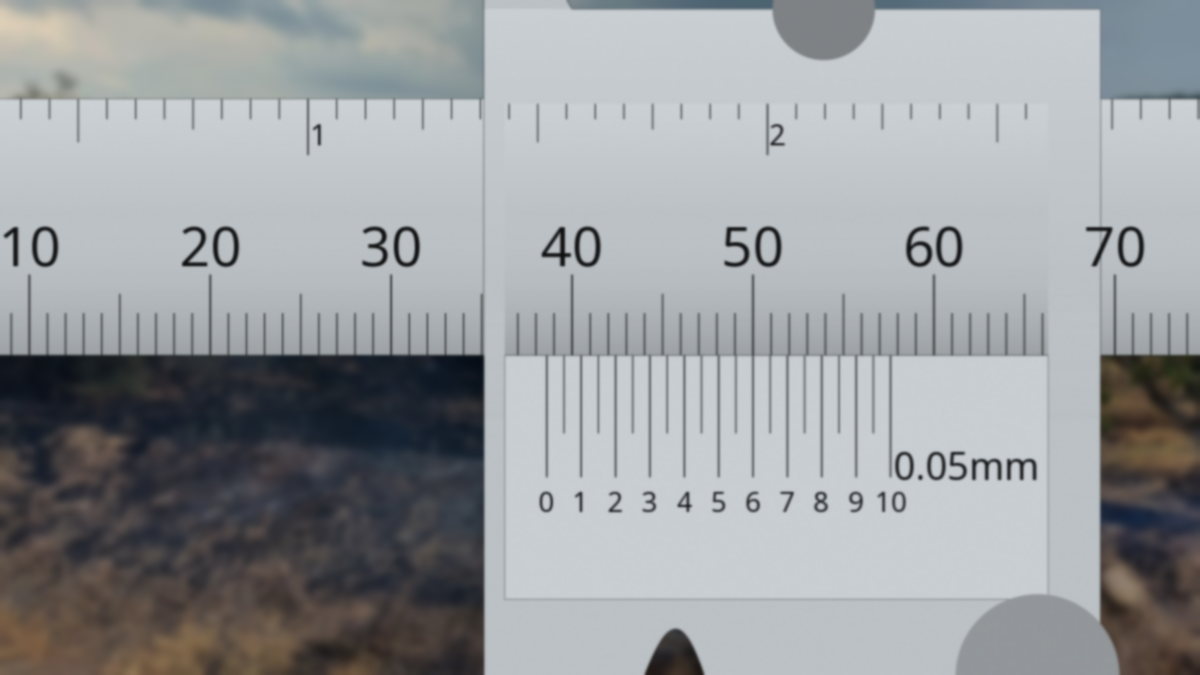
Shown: 38.6 mm
